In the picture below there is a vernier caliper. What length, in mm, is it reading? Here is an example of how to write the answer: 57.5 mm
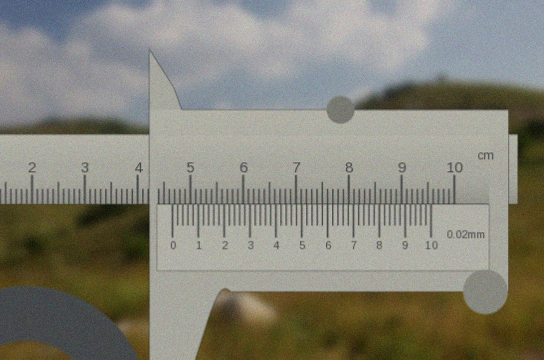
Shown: 46.6 mm
